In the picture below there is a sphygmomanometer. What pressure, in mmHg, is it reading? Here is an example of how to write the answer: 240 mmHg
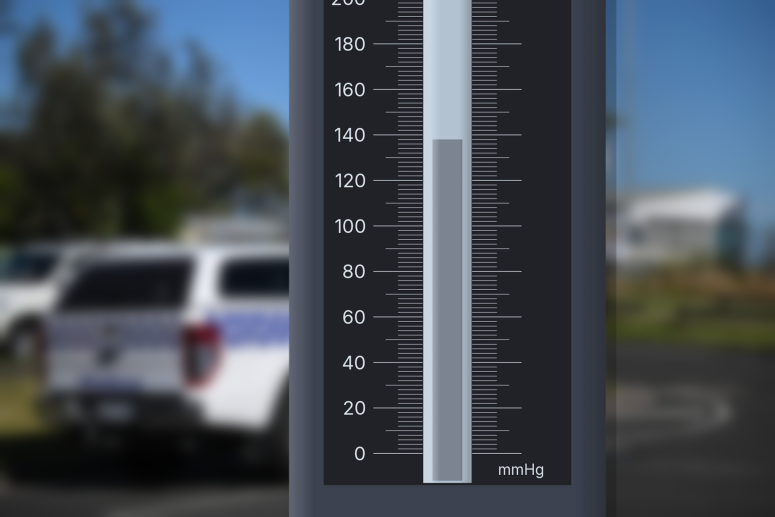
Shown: 138 mmHg
